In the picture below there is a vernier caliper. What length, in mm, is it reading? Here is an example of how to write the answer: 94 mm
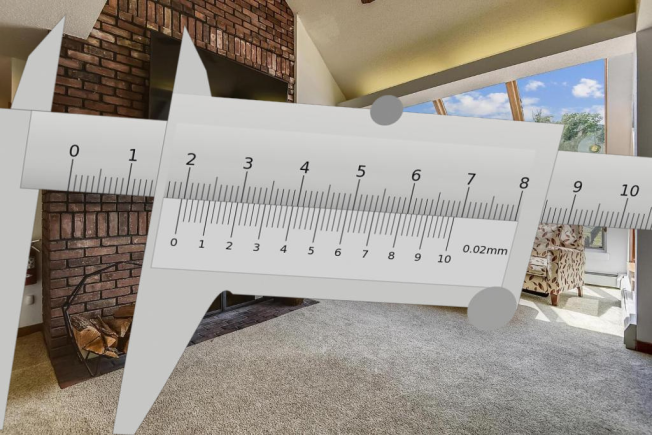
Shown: 19.6 mm
